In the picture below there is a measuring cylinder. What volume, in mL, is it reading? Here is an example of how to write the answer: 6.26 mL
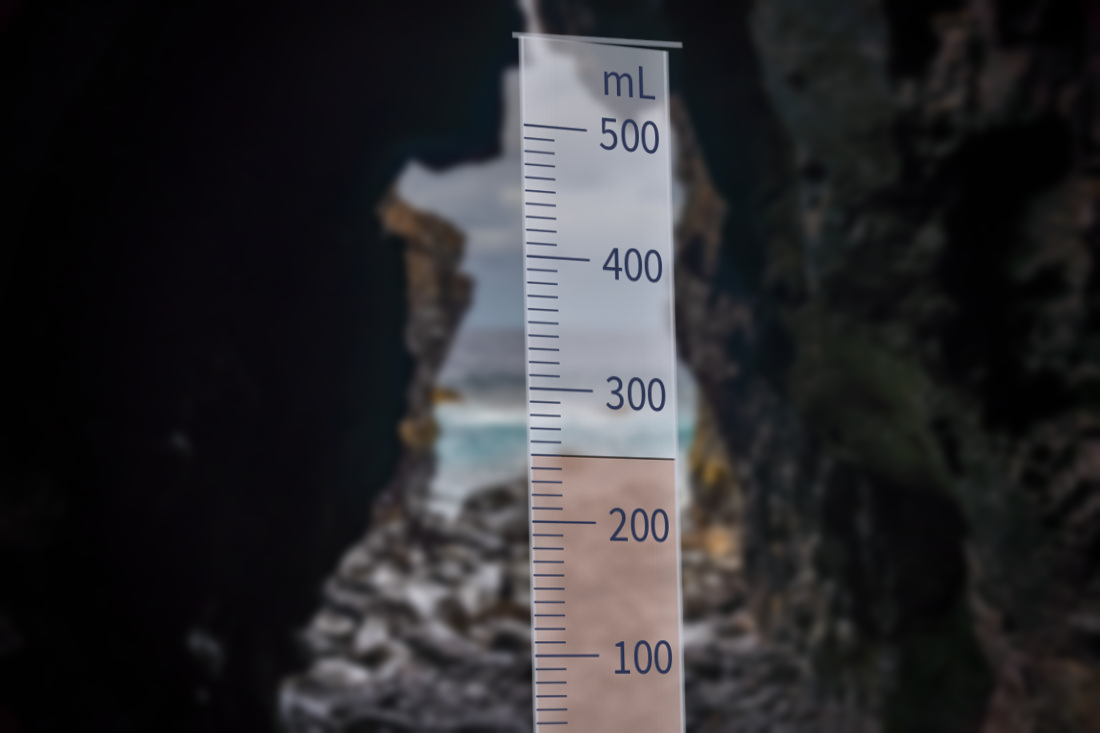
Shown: 250 mL
